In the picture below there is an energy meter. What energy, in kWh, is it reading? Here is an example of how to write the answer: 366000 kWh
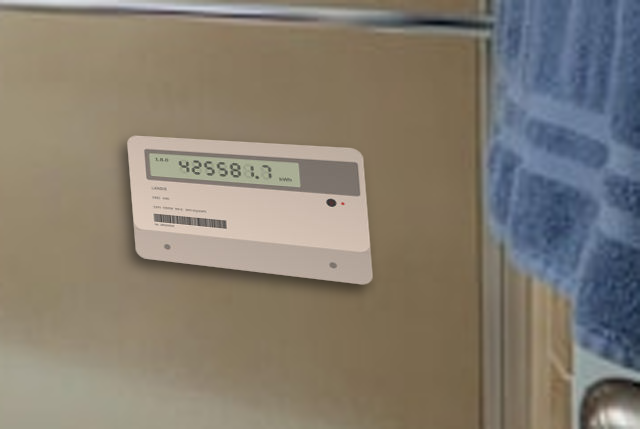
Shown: 425581.7 kWh
